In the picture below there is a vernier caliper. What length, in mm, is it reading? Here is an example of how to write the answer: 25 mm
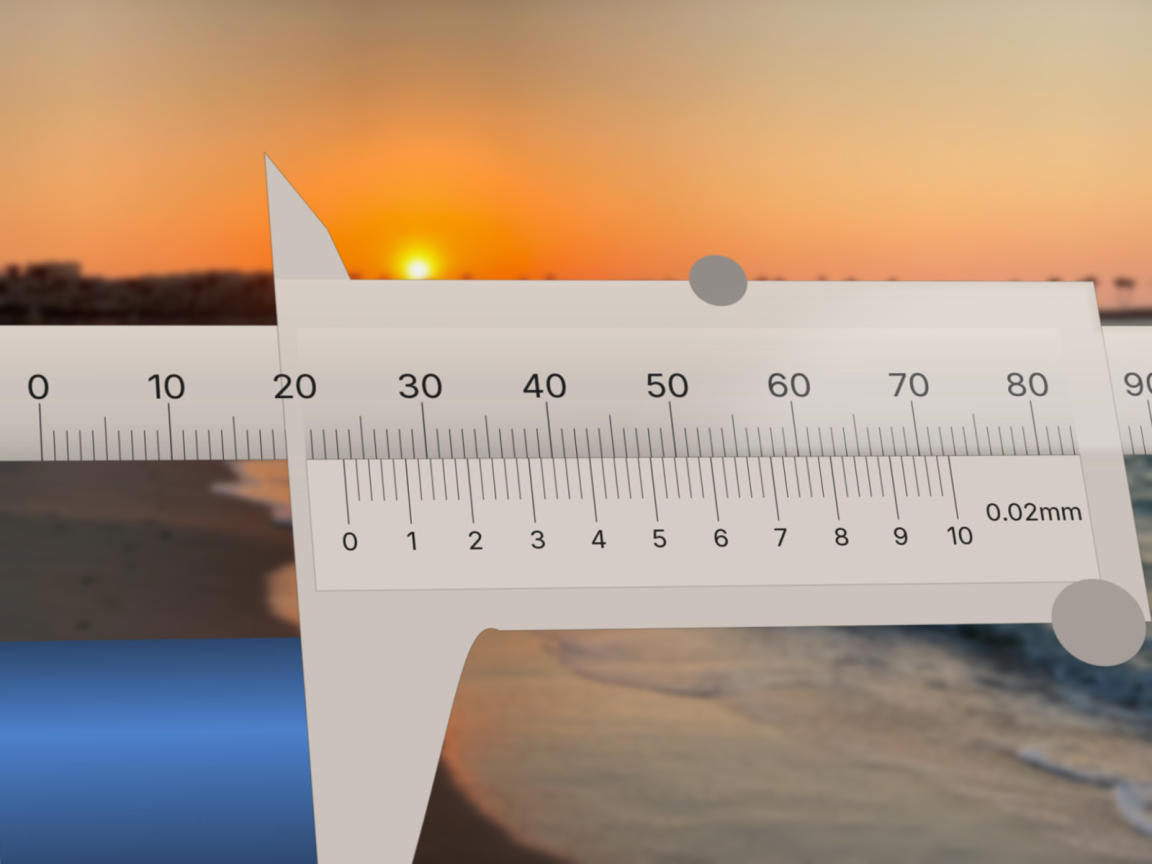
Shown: 23.4 mm
